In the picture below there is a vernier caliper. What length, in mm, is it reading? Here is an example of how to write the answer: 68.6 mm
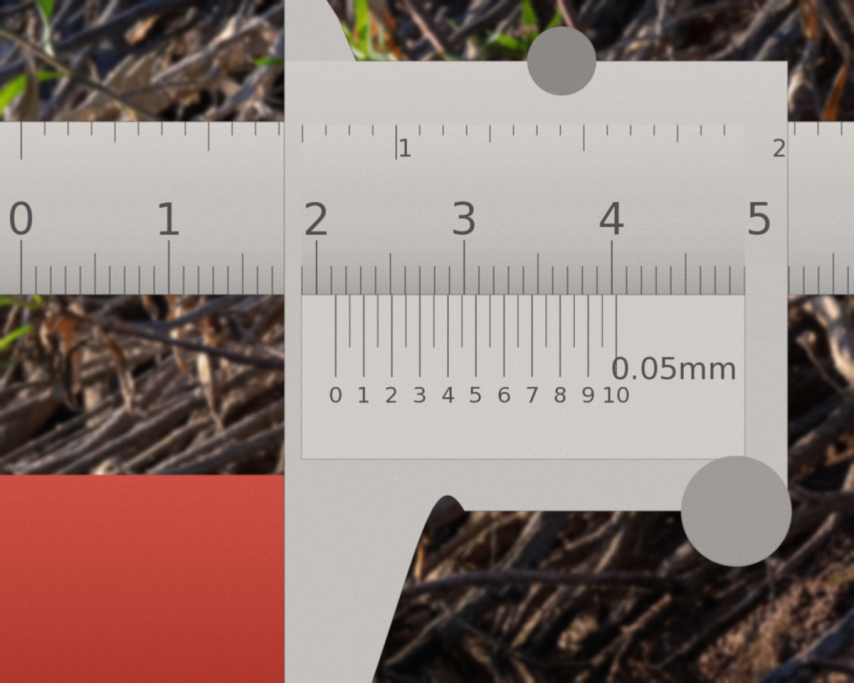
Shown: 21.3 mm
